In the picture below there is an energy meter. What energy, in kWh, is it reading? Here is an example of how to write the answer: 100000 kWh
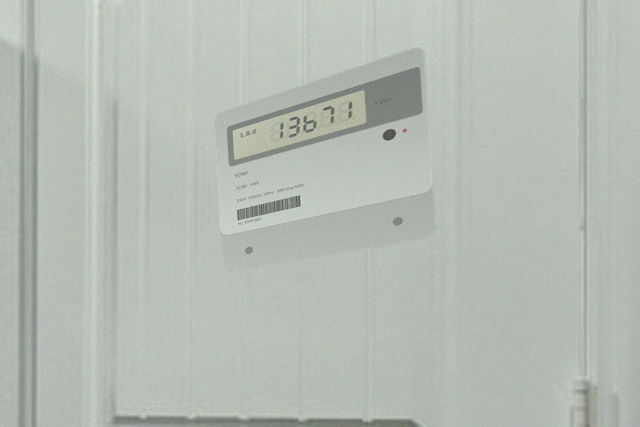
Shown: 13671 kWh
